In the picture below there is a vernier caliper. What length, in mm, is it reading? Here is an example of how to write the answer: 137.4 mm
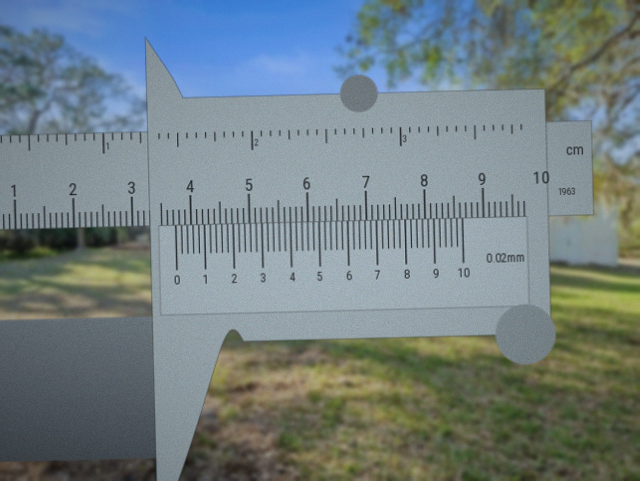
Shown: 37.4 mm
